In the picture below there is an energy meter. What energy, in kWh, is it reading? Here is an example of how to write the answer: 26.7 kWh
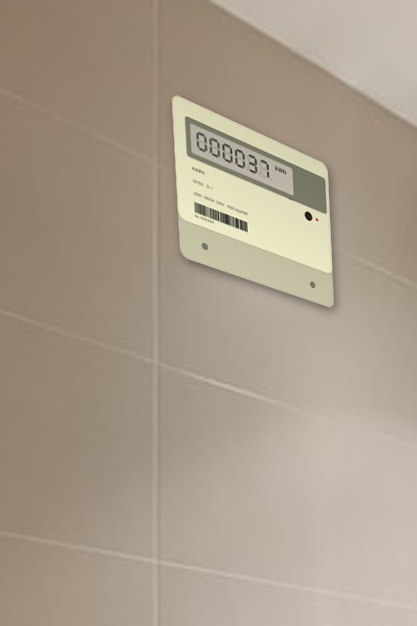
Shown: 37 kWh
